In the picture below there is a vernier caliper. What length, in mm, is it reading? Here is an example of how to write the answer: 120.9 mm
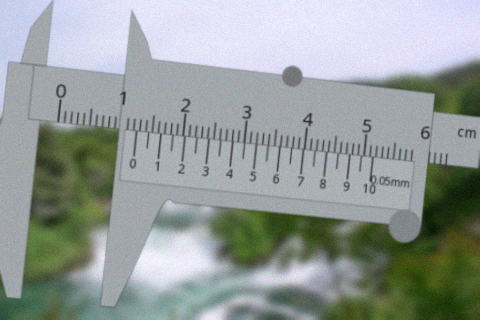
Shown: 12.5 mm
